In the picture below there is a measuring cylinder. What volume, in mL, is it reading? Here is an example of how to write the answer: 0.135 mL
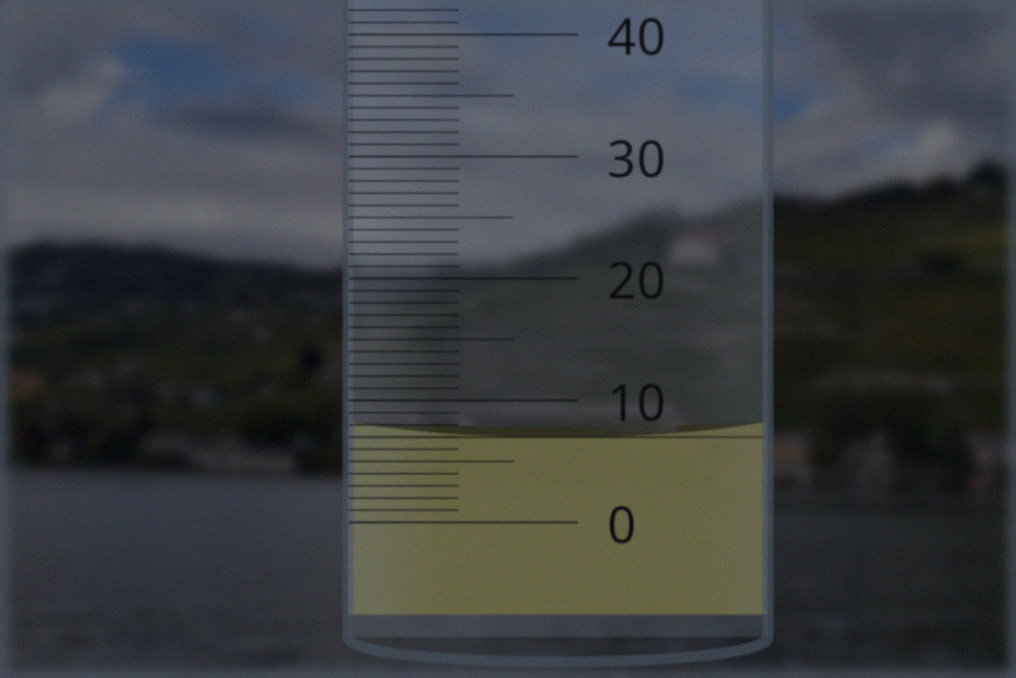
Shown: 7 mL
